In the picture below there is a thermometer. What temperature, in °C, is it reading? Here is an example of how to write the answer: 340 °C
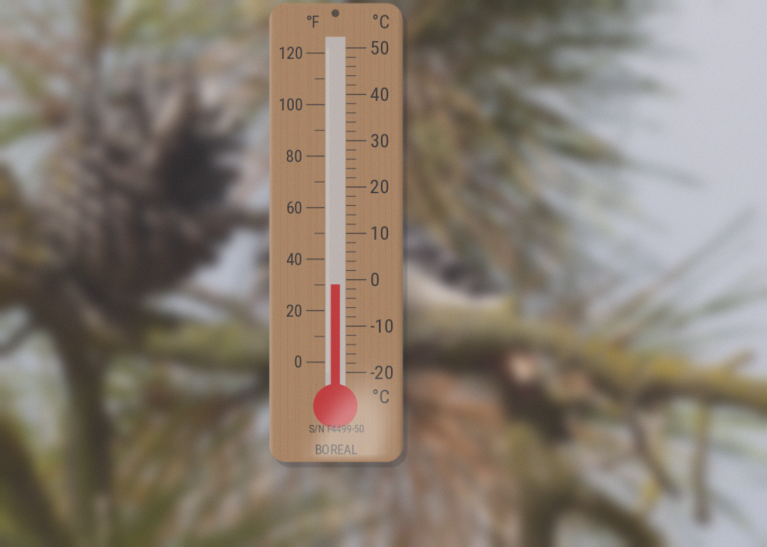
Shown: -1 °C
